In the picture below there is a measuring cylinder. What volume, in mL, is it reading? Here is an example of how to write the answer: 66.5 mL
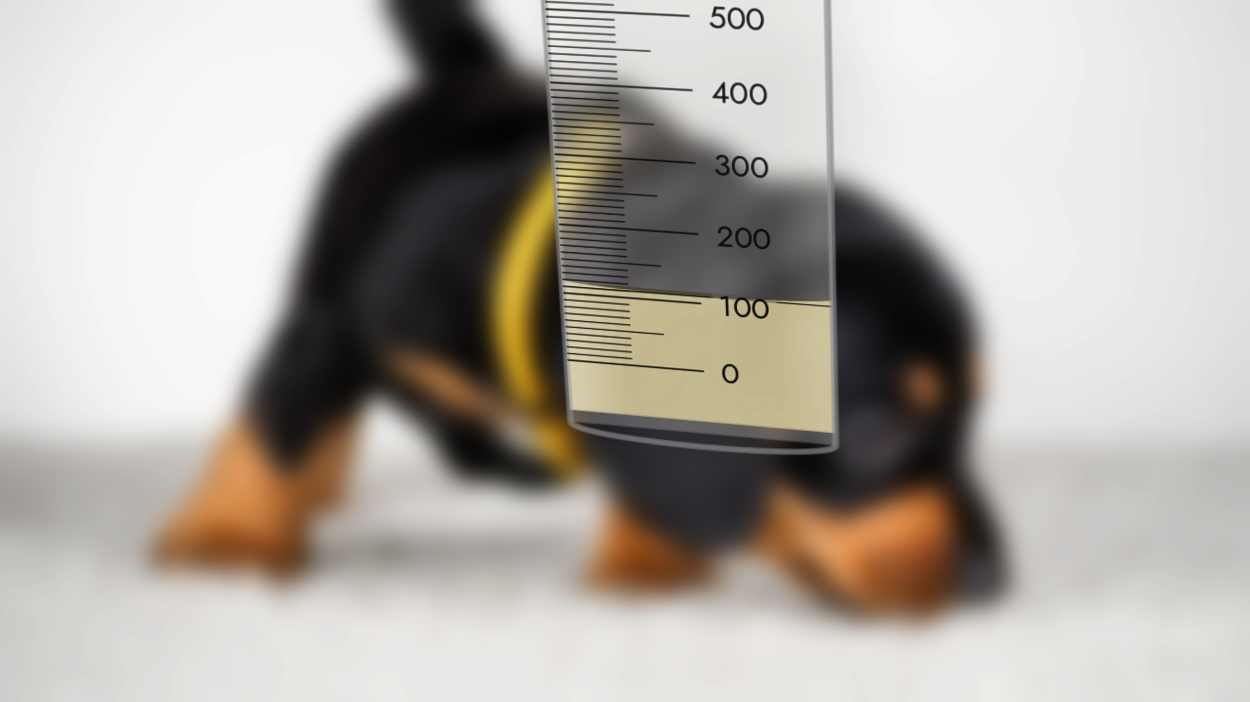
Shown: 110 mL
